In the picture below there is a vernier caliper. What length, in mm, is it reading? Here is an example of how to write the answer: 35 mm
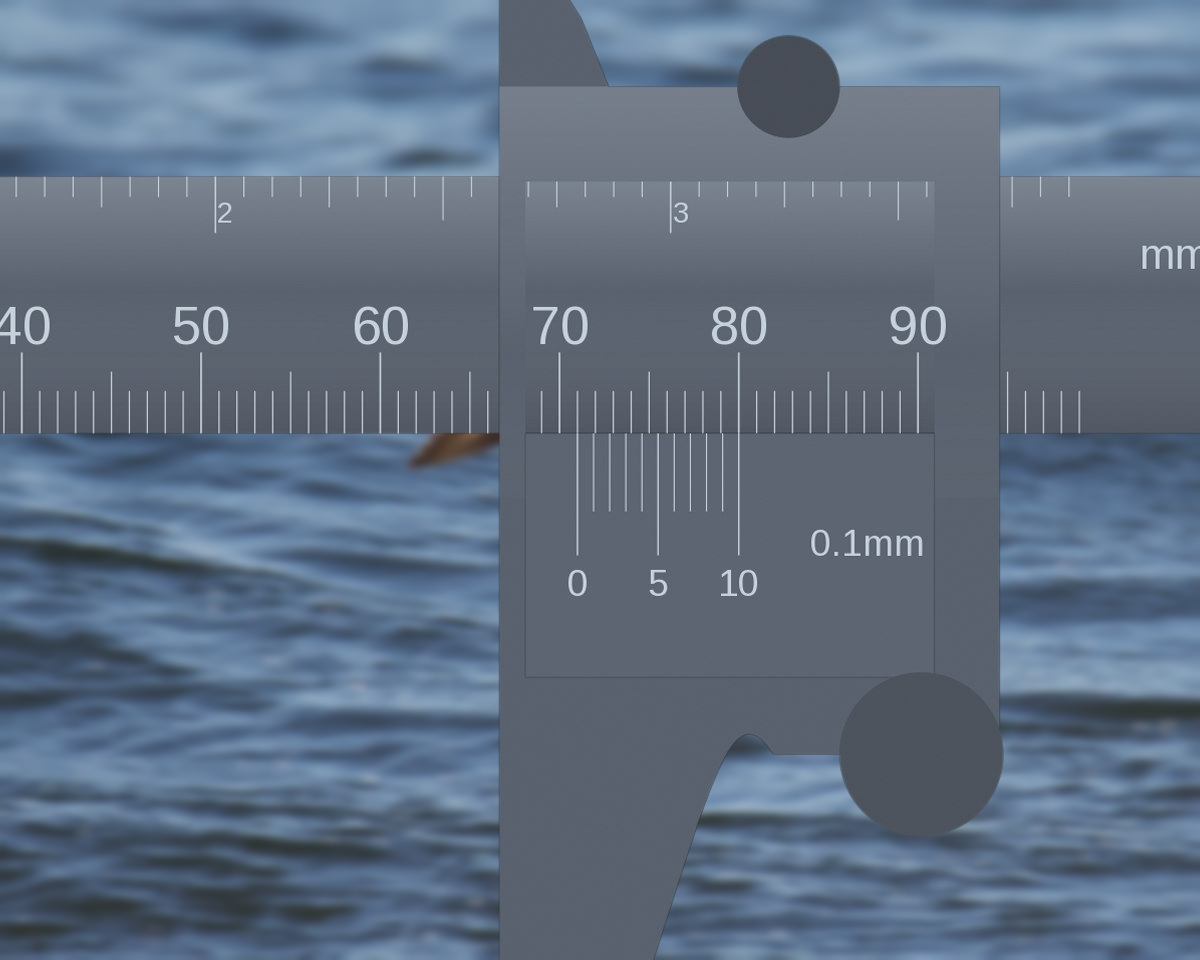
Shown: 71.0 mm
